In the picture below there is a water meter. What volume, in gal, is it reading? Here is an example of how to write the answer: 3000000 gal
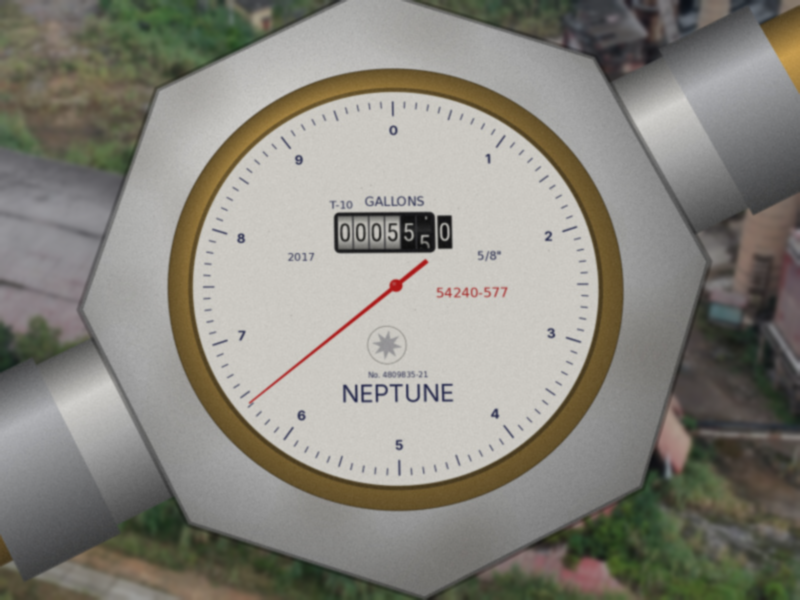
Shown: 5546.4 gal
